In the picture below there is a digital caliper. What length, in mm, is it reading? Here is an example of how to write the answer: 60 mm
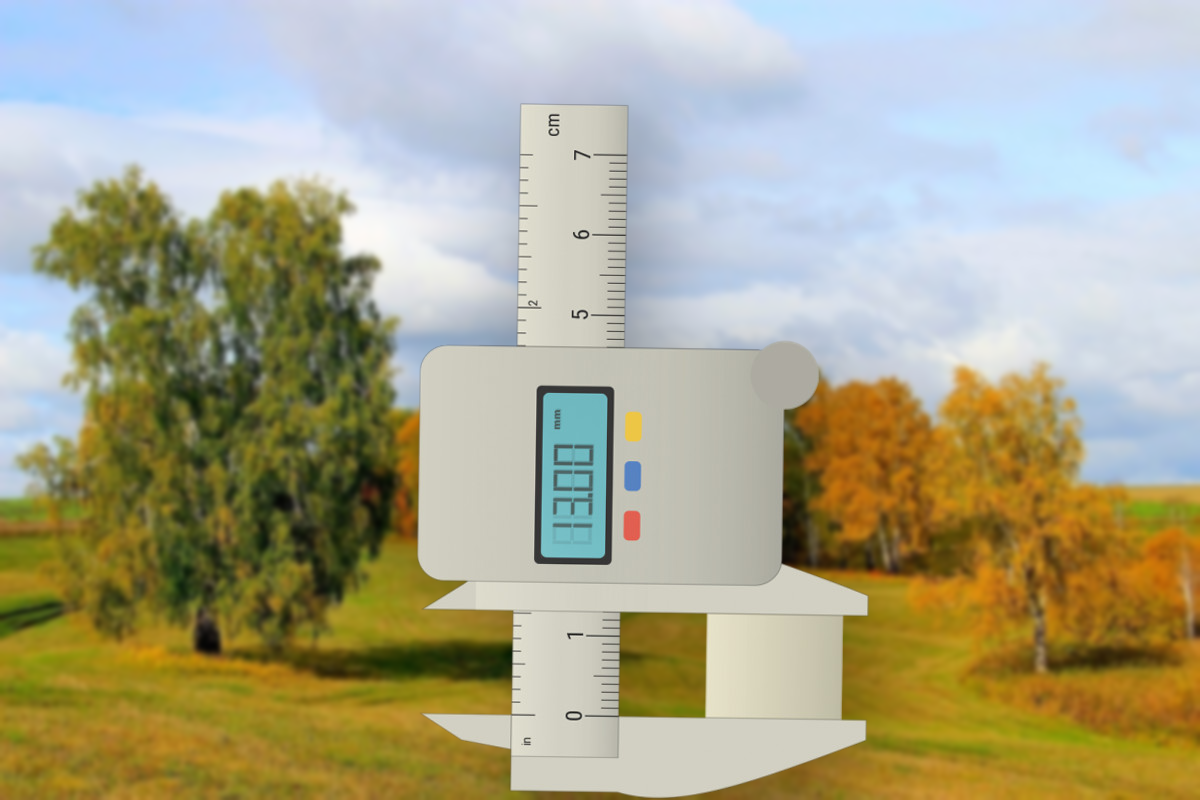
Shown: 13.00 mm
